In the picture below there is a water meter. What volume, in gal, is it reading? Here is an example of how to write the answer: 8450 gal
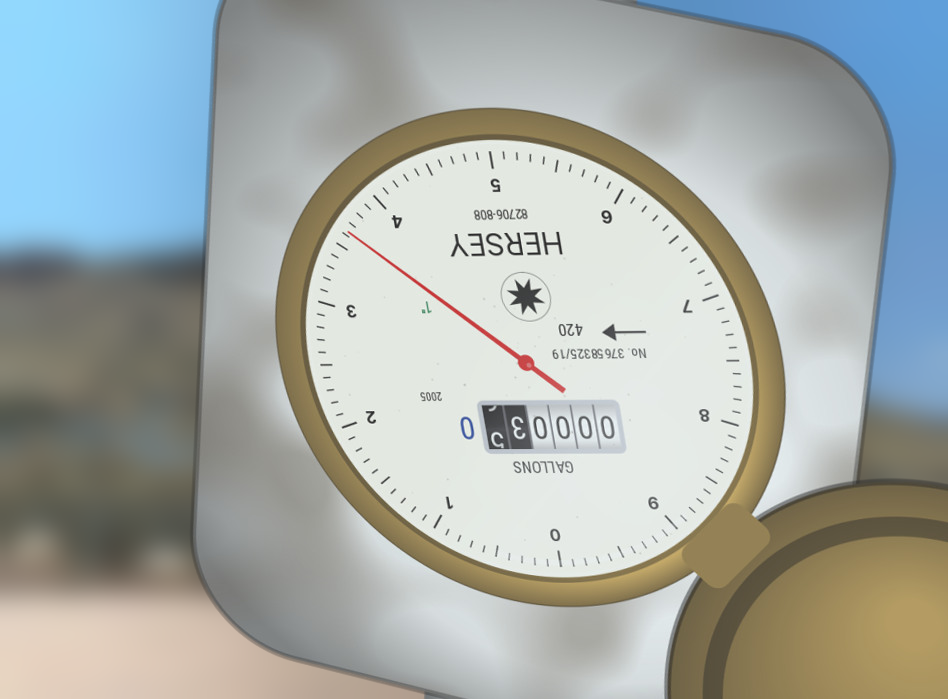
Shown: 353.6 gal
